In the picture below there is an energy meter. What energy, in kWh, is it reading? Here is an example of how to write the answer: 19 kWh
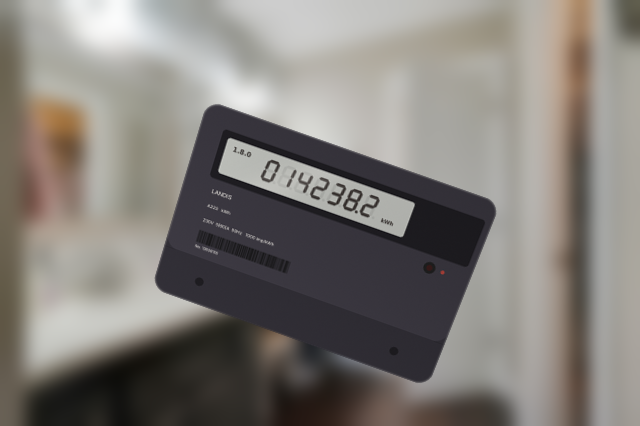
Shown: 14238.2 kWh
